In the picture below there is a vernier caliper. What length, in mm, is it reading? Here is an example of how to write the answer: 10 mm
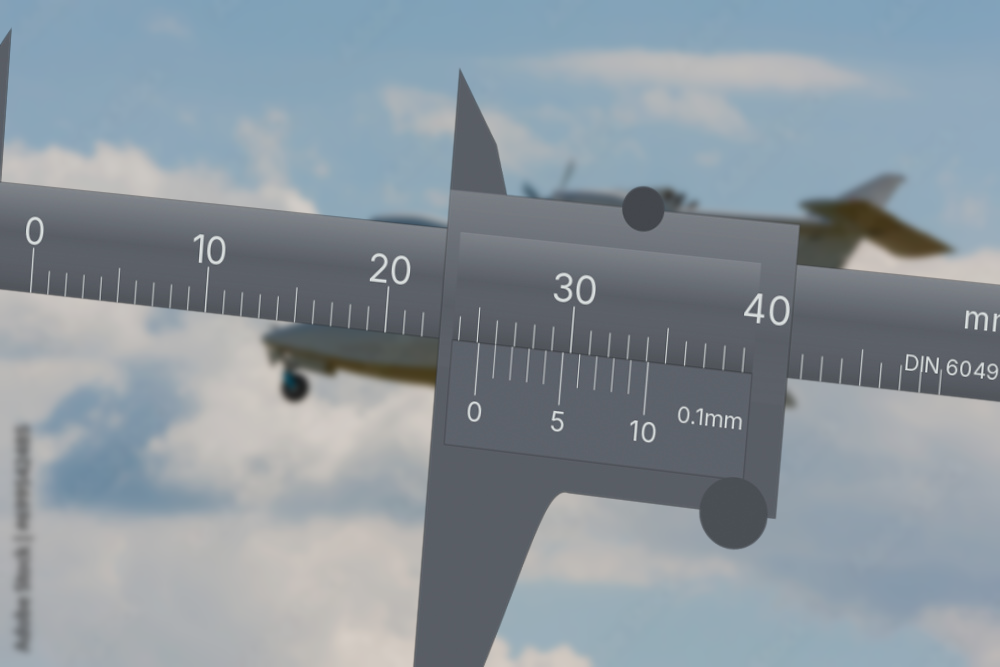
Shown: 25.1 mm
